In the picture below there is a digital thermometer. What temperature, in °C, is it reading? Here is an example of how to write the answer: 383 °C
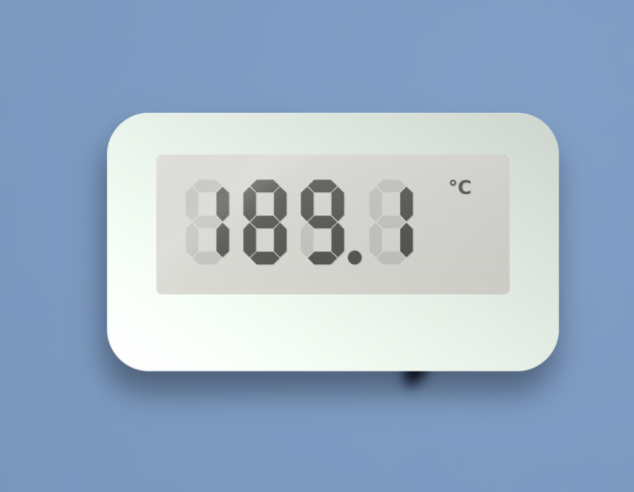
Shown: 189.1 °C
